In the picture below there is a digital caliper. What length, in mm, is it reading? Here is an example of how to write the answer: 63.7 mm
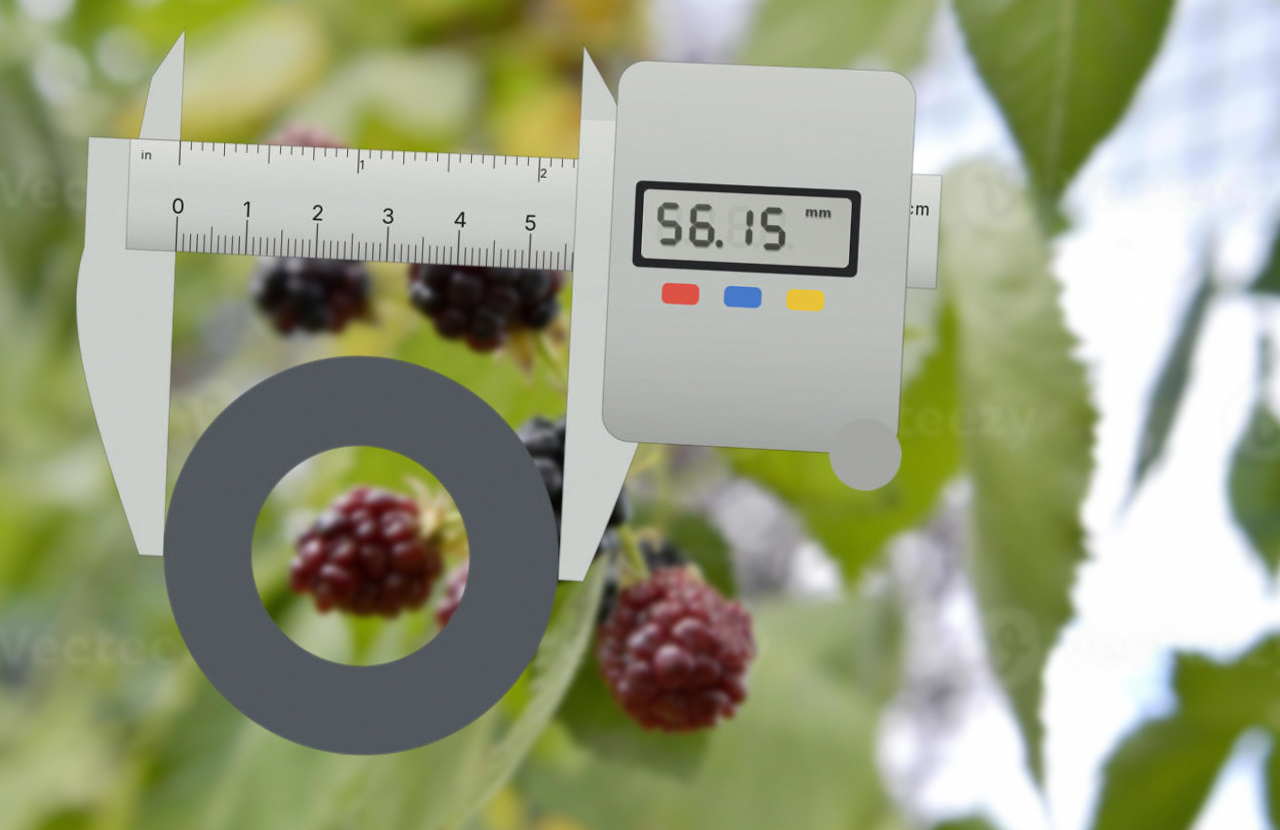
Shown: 56.15 mm
